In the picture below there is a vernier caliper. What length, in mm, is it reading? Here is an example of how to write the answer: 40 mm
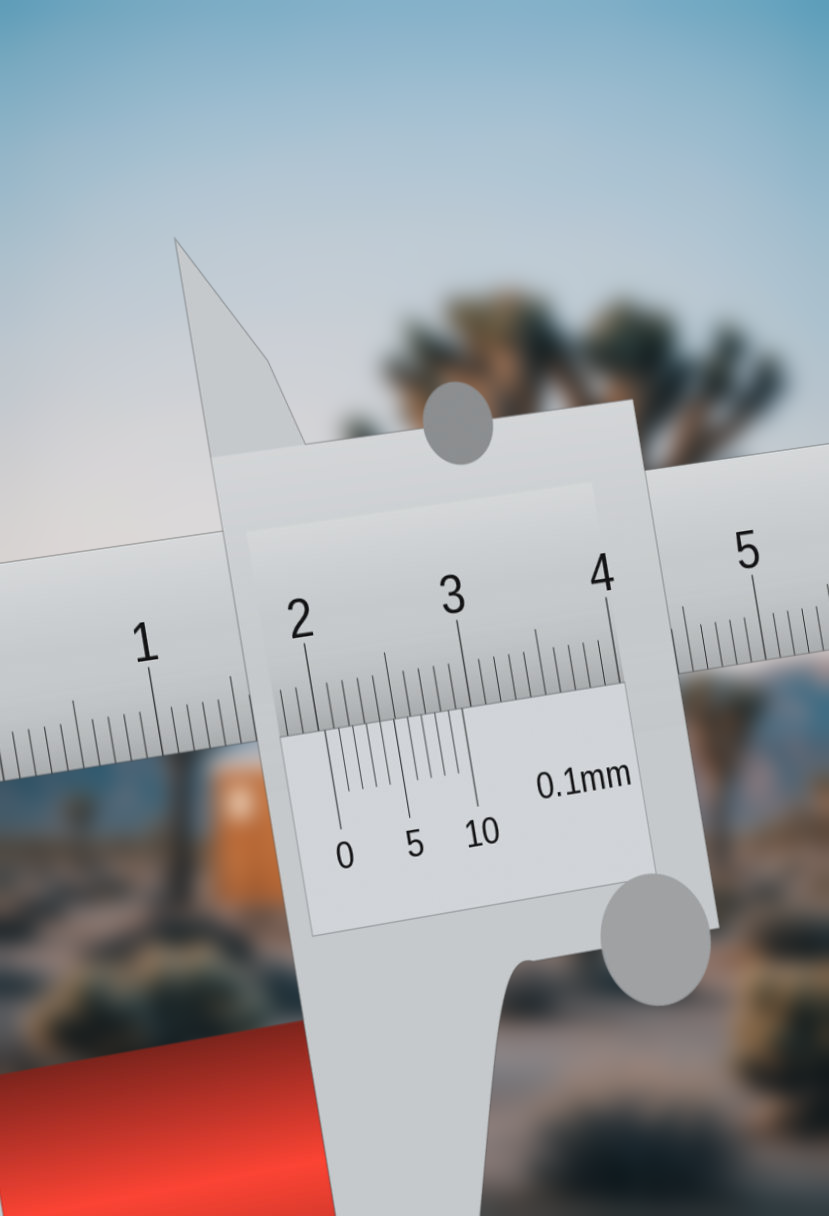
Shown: 20.4 mm
